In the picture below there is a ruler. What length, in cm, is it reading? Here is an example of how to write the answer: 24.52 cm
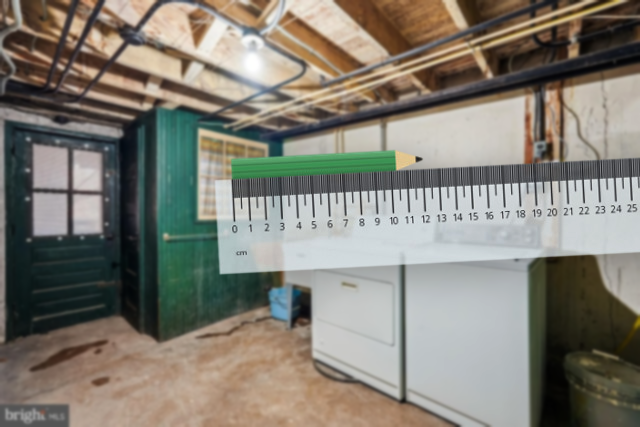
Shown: 12 cm
